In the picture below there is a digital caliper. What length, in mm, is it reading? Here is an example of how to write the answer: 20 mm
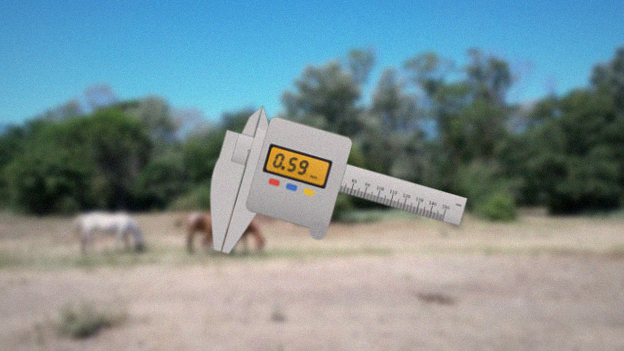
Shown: 0.59 mm
